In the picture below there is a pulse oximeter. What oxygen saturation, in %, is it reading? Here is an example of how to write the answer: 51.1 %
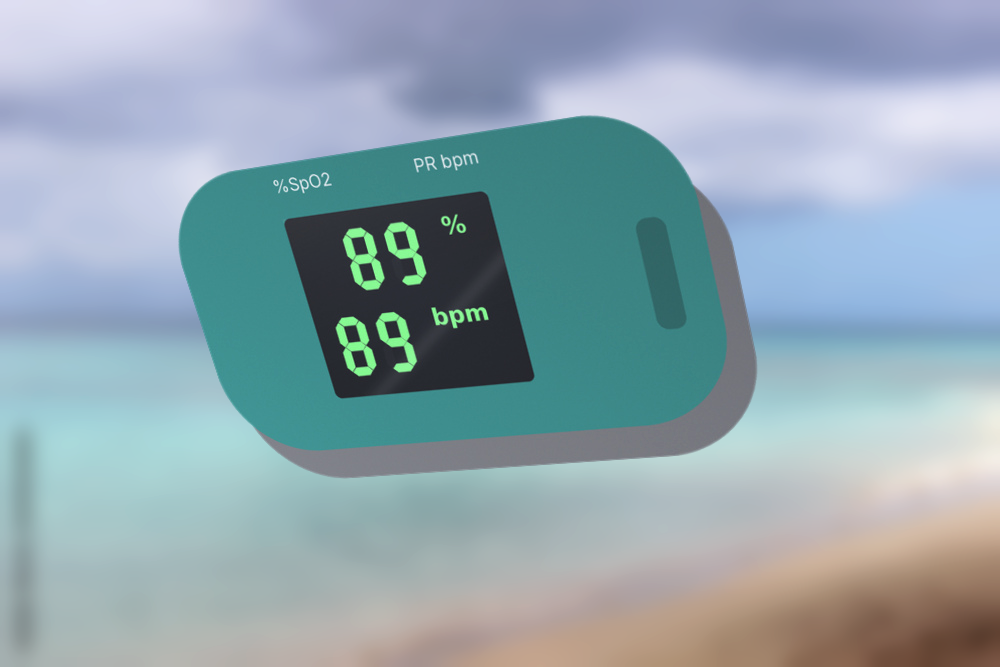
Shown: 89 %
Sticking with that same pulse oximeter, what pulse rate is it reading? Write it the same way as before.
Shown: 89 bpm
